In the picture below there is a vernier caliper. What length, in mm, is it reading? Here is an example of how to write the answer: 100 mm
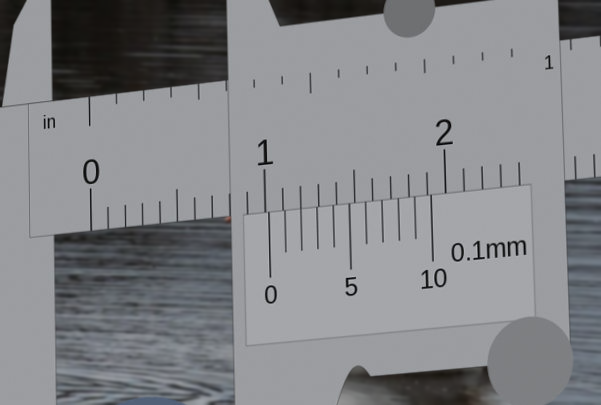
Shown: 10.2 mm
